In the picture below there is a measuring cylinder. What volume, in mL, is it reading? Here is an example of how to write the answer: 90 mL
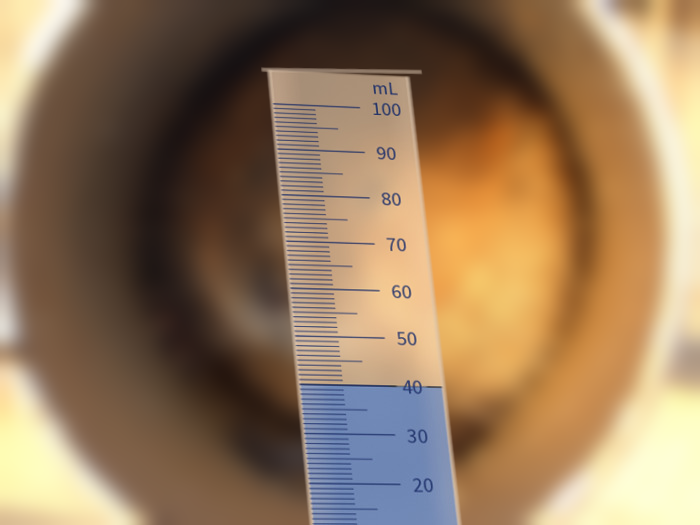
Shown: 40 mL
